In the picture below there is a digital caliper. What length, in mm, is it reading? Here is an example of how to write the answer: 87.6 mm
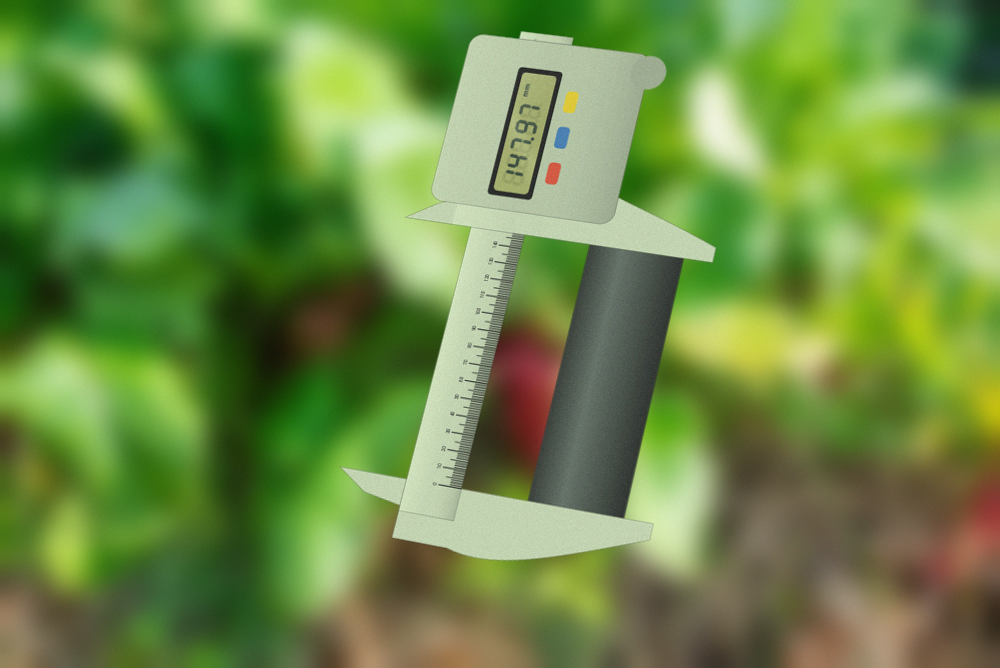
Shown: 147.97 mm
